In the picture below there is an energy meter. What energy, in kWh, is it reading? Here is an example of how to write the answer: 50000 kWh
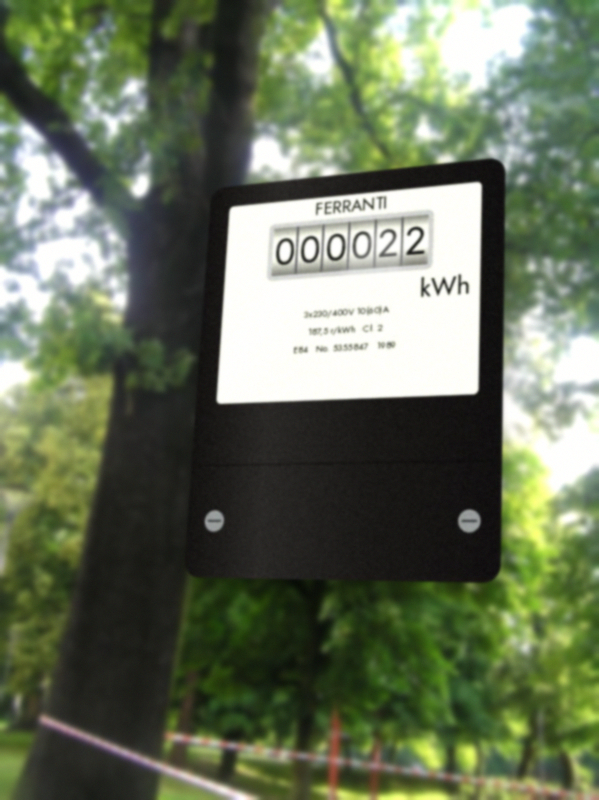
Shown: 22 kWh
